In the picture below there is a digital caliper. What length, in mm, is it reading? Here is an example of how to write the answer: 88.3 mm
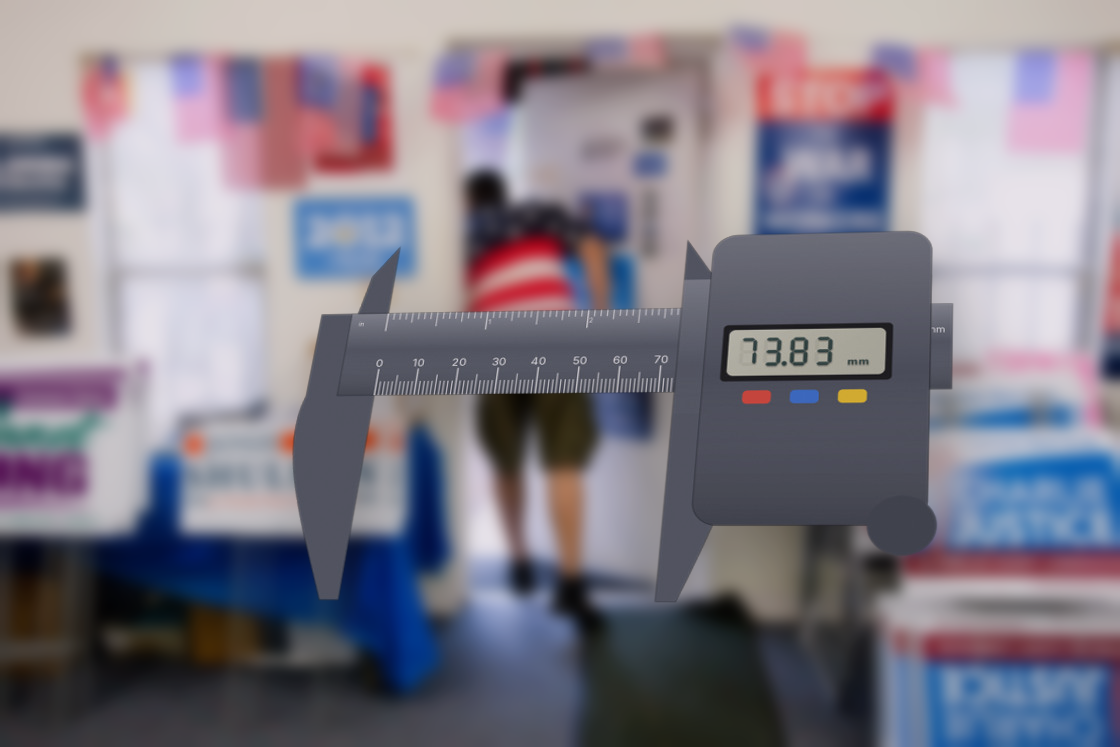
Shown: 73.83 mm
